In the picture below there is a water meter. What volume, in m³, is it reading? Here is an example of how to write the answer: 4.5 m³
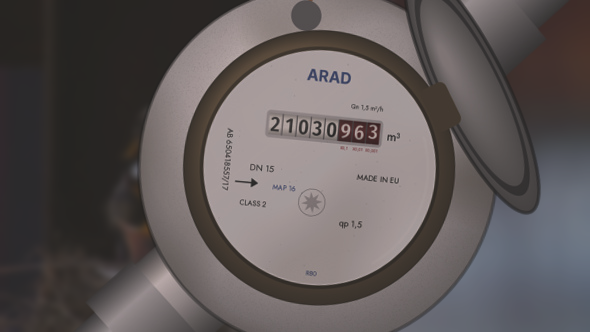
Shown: 21030.963 m³
